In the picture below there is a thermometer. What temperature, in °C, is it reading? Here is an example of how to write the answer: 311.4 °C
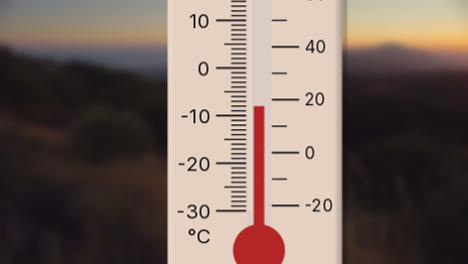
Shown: -8 °C
